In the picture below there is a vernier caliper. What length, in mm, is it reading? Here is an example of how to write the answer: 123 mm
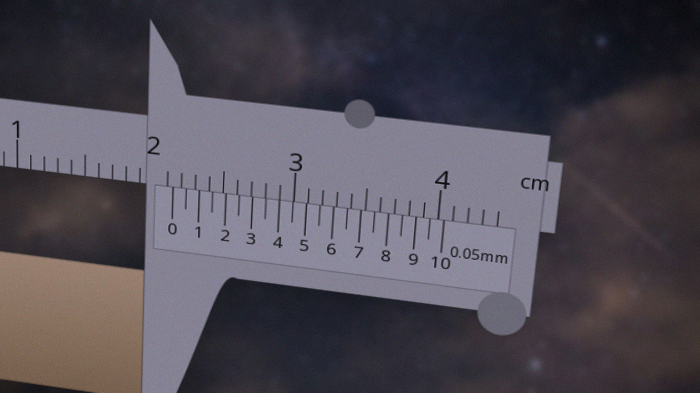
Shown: 21.4 mm
